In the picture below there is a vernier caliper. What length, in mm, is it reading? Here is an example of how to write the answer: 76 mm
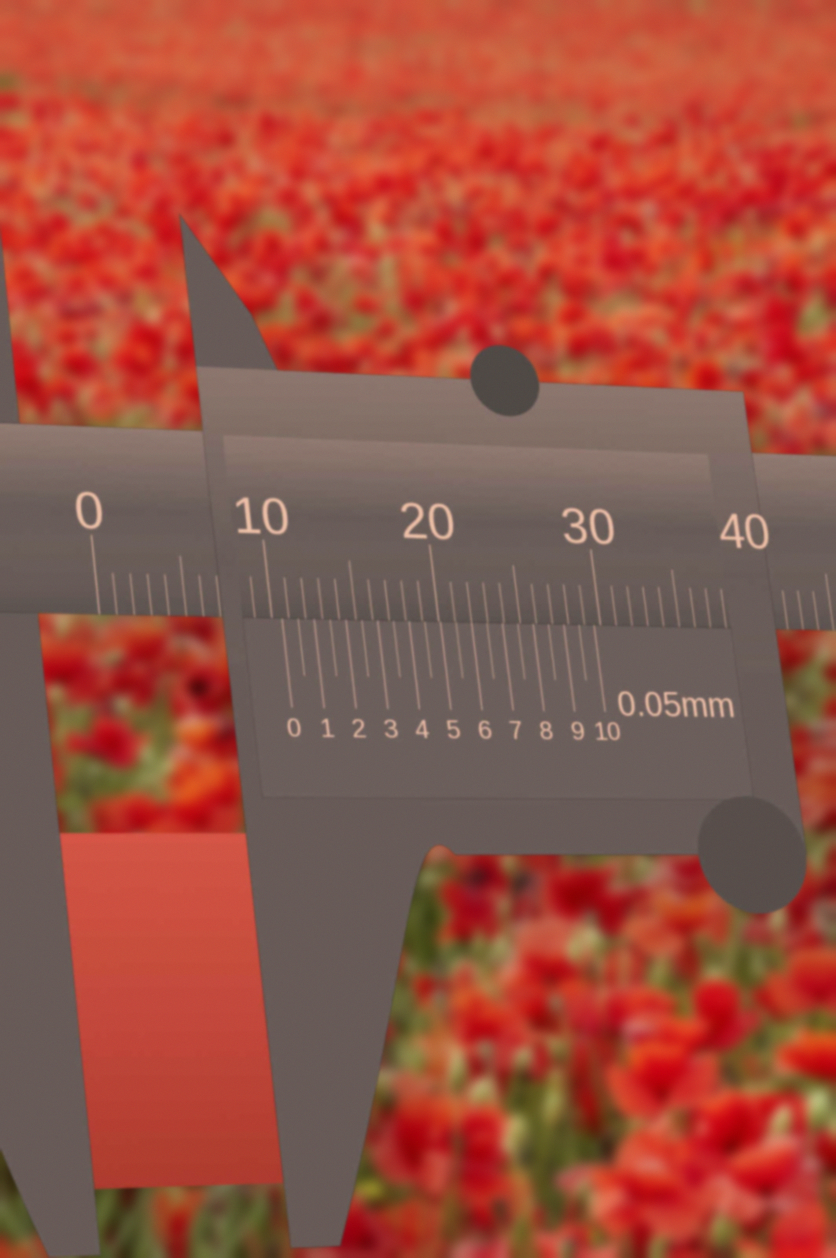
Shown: 10.6 mm
